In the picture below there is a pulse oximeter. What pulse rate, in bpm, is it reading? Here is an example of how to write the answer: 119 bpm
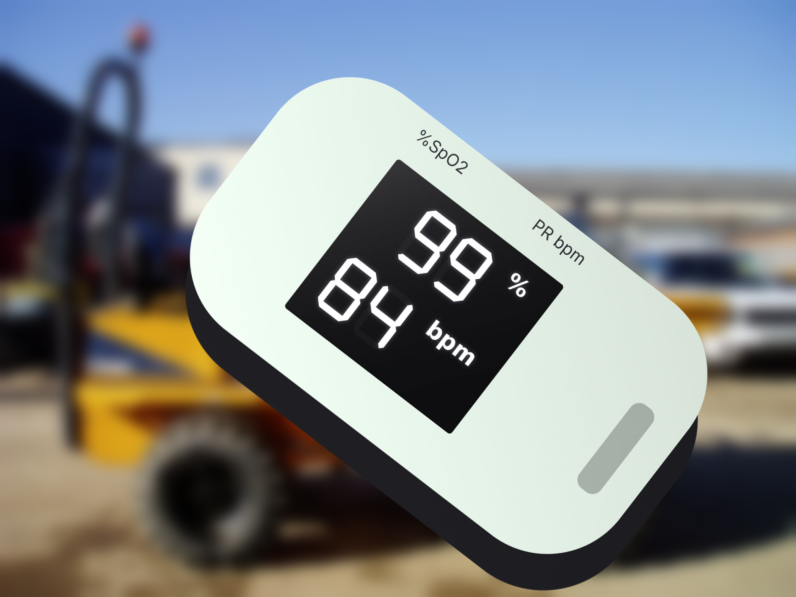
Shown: 84 bpm
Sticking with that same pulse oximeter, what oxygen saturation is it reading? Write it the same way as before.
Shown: 99 %
